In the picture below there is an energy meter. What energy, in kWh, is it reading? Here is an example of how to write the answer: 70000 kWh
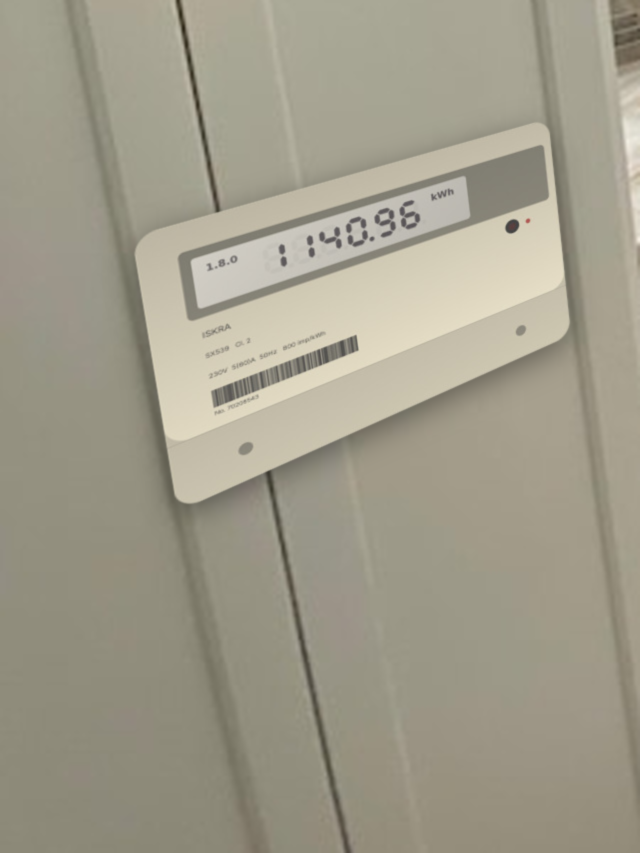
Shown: 1140.96 kWh
